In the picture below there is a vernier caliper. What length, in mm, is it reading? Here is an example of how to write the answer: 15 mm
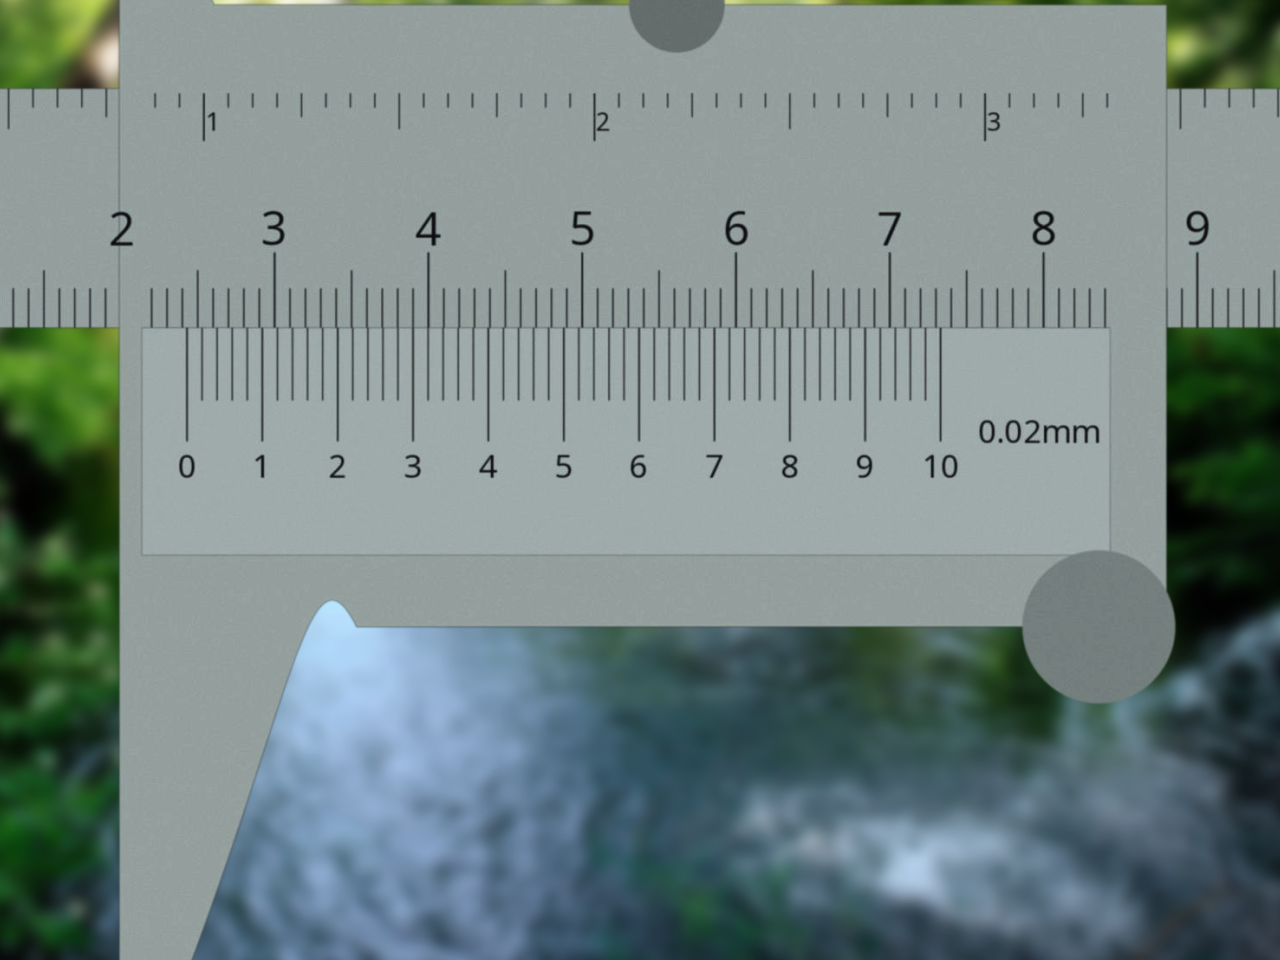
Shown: 24.3 mm
